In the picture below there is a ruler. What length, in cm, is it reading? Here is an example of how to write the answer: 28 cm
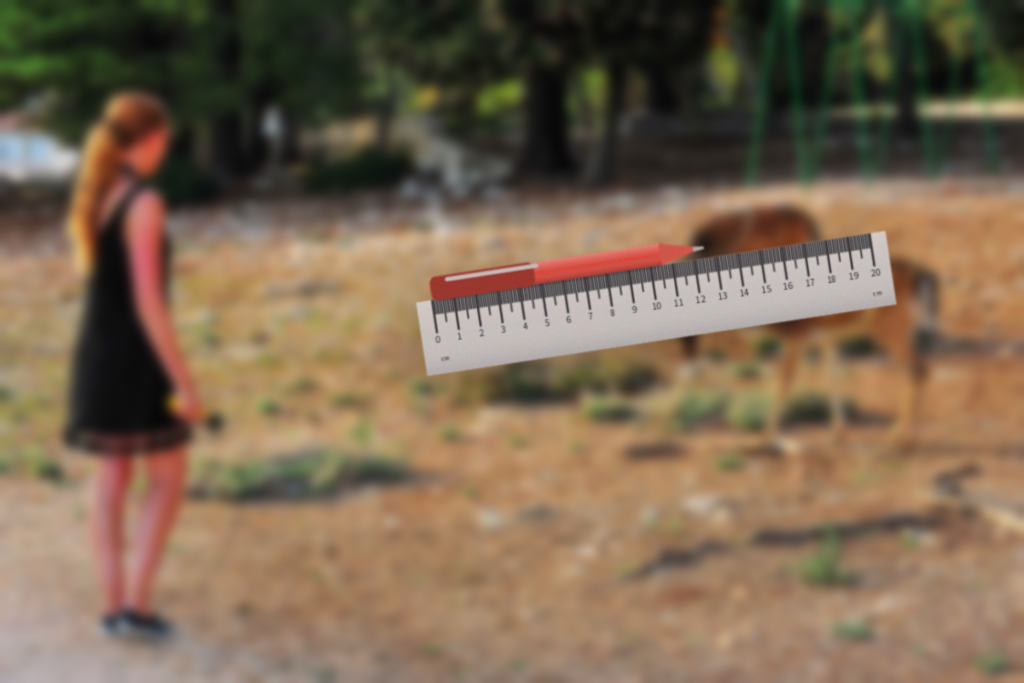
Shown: 12.5 cm
